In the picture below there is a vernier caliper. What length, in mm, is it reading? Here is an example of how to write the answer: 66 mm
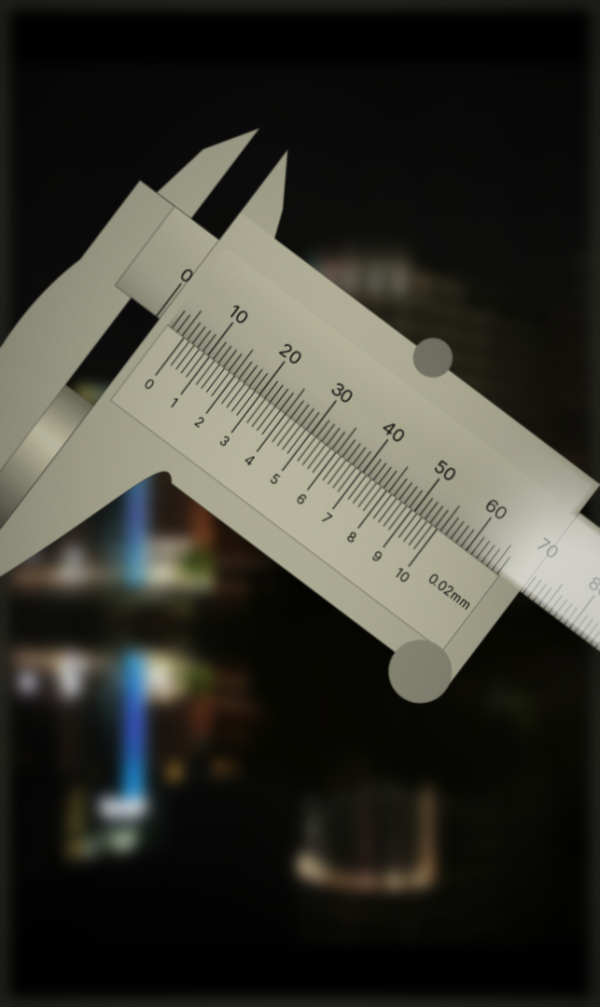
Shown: 5.4 mm
